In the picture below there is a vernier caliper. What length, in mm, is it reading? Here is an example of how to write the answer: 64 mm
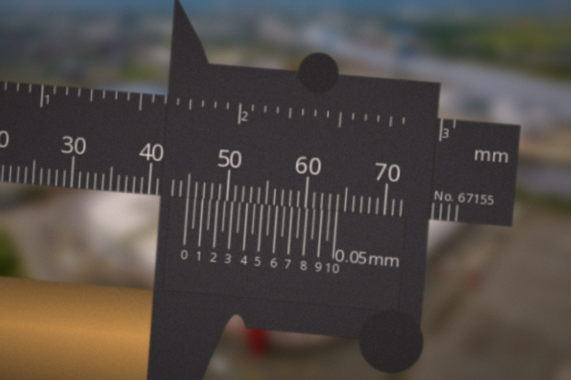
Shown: 45.0 mm
